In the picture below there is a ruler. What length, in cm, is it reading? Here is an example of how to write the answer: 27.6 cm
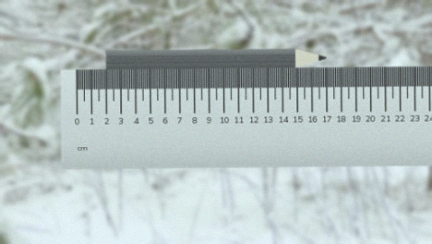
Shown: 15 cm
